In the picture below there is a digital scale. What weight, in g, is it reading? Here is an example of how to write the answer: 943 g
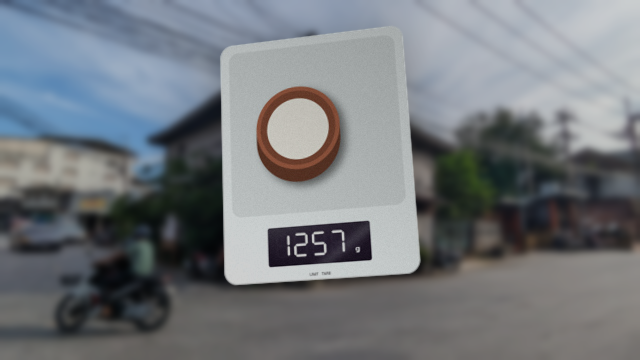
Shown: 1257 g
